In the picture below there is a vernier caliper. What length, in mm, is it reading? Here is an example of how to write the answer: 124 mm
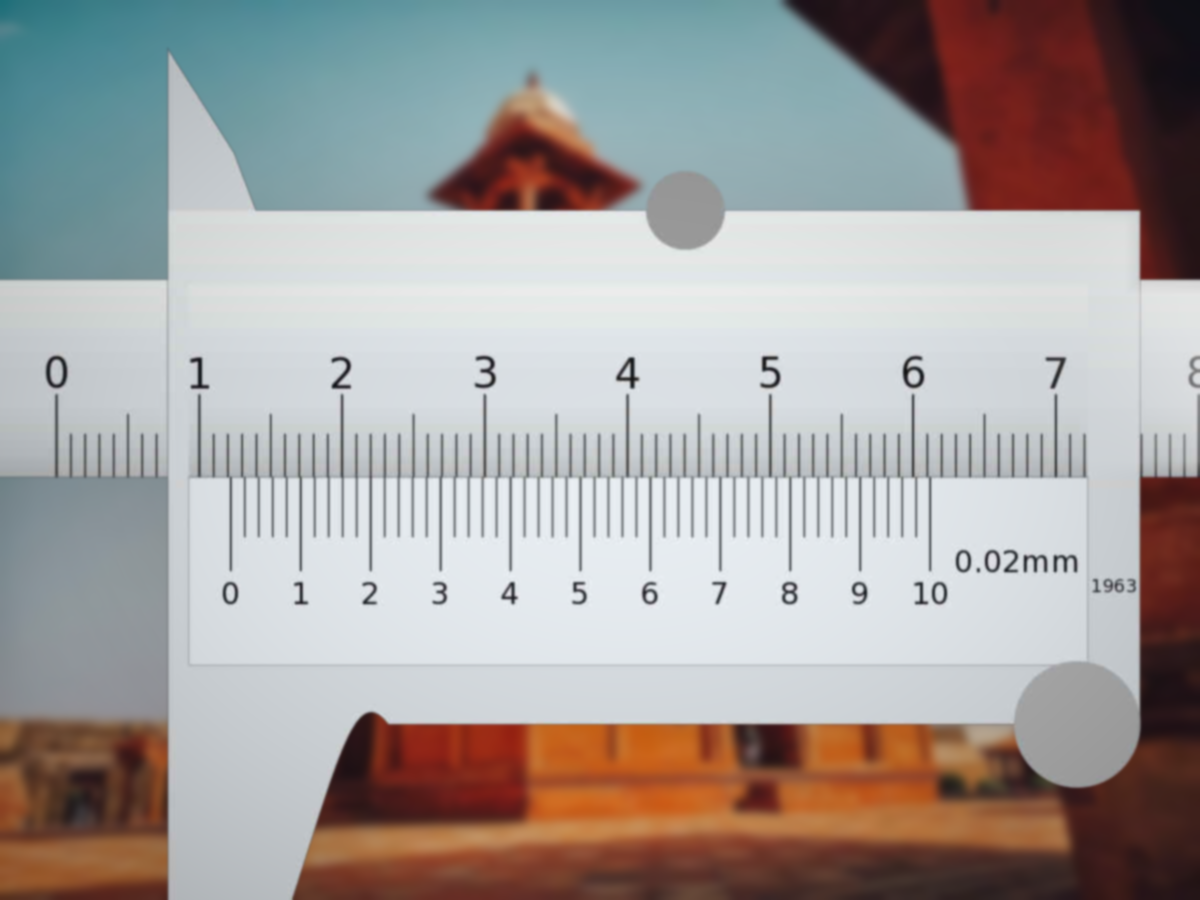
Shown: 12.2 mm
